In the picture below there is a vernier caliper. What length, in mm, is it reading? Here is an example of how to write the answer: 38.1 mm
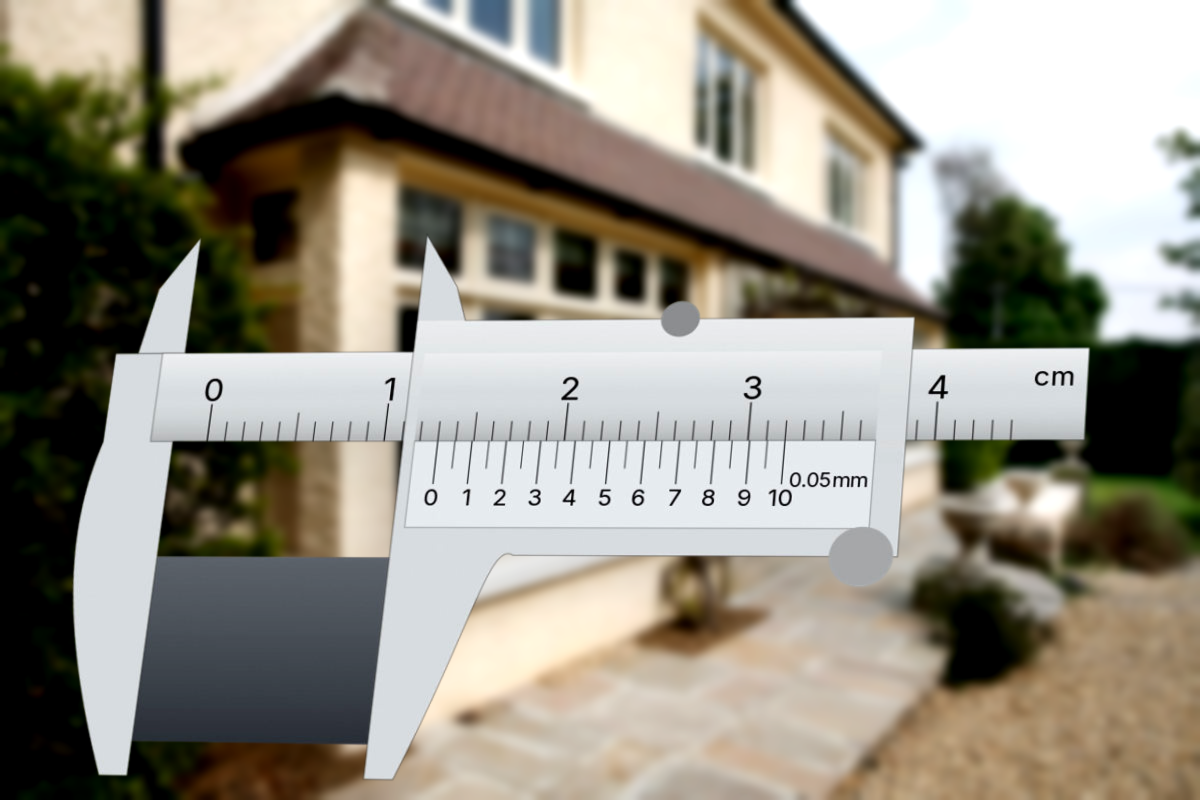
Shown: 13.0 mm
